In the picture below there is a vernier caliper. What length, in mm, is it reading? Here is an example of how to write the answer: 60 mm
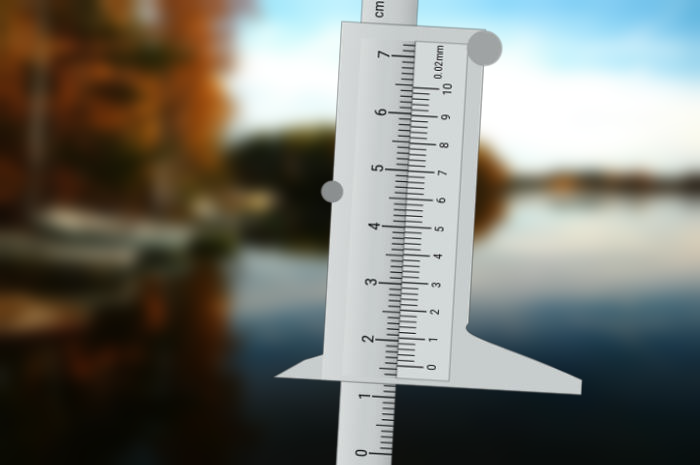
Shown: 15.6 mm
